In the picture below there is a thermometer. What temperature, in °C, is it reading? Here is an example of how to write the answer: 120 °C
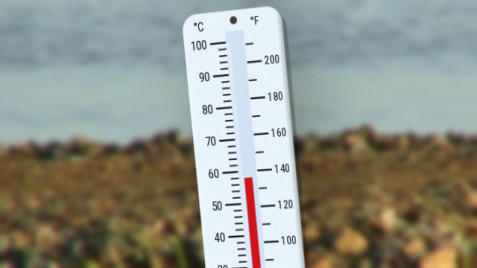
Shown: 58 °C
